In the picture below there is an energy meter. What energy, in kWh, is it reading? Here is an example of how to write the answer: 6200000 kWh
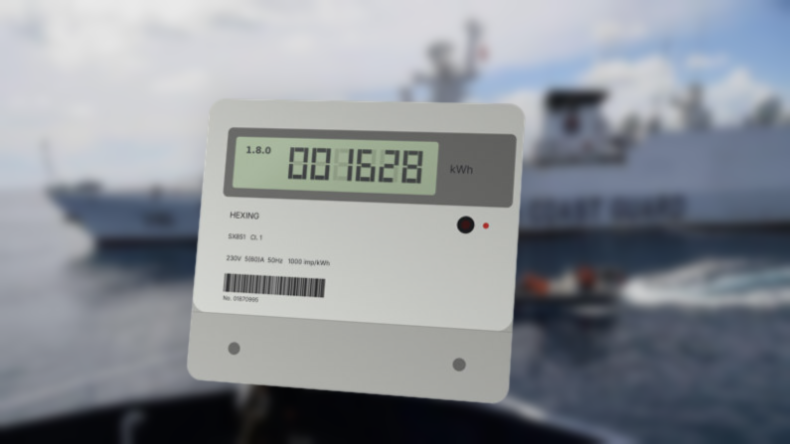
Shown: 1628 kWh
